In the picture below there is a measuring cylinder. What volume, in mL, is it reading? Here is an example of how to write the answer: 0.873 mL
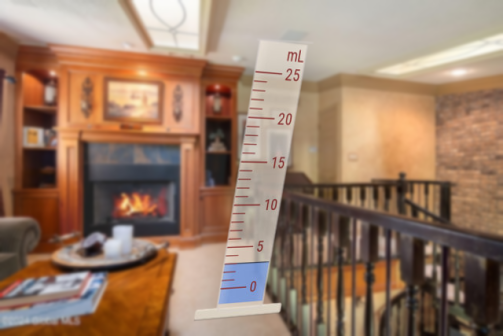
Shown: 3 mL
